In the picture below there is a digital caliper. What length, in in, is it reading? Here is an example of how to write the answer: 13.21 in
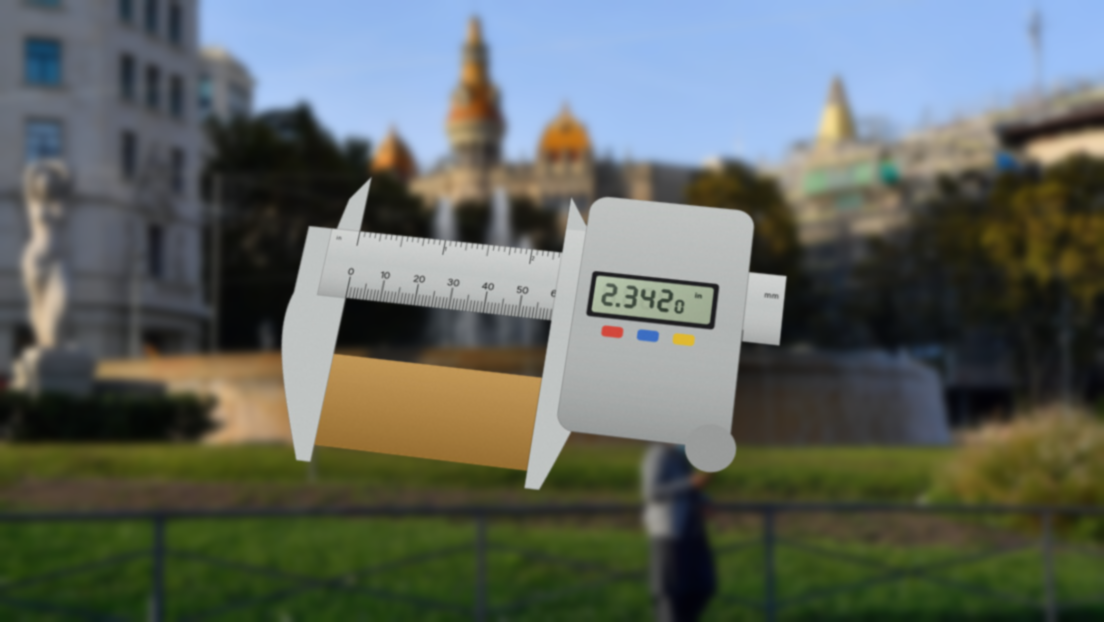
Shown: 2.3420 in
